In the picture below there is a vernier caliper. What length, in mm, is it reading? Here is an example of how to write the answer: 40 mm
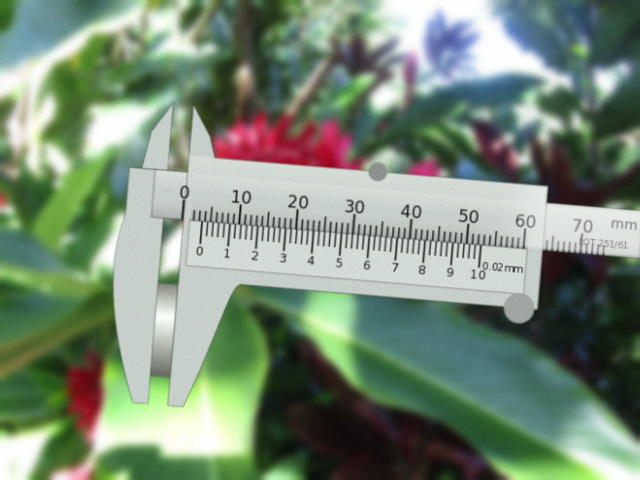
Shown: 3.5 mm
